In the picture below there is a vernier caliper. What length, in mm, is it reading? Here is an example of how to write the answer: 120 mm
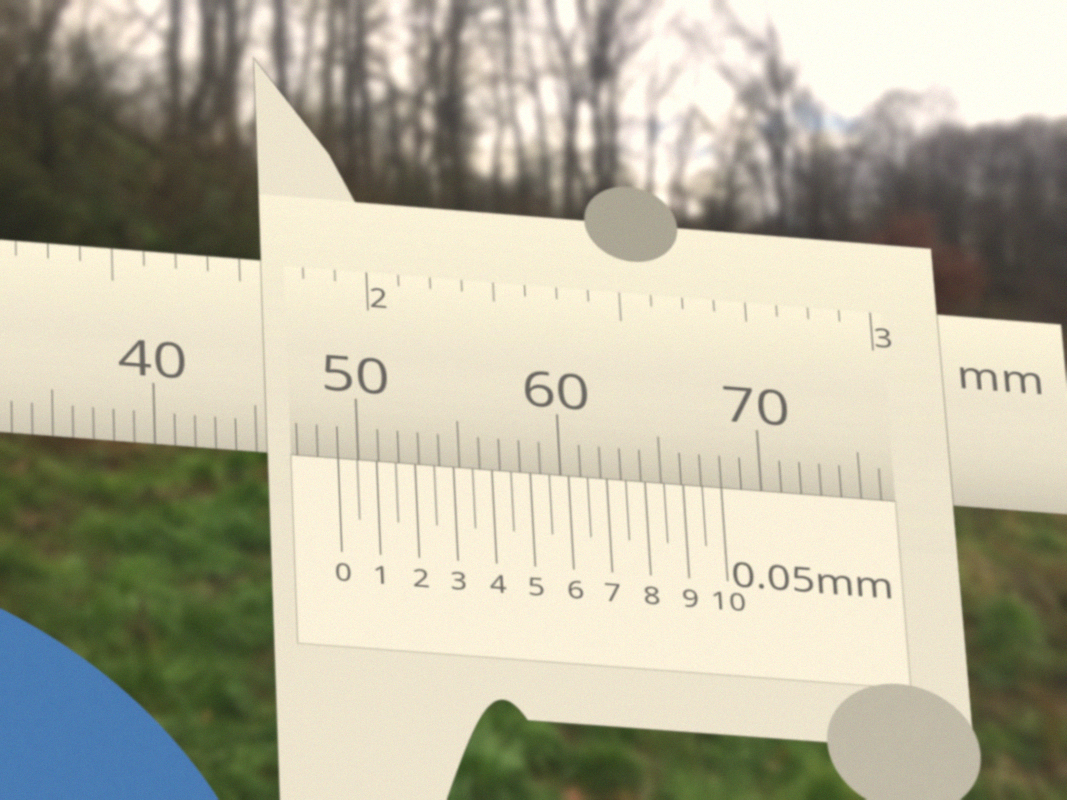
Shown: 49.0 mm
